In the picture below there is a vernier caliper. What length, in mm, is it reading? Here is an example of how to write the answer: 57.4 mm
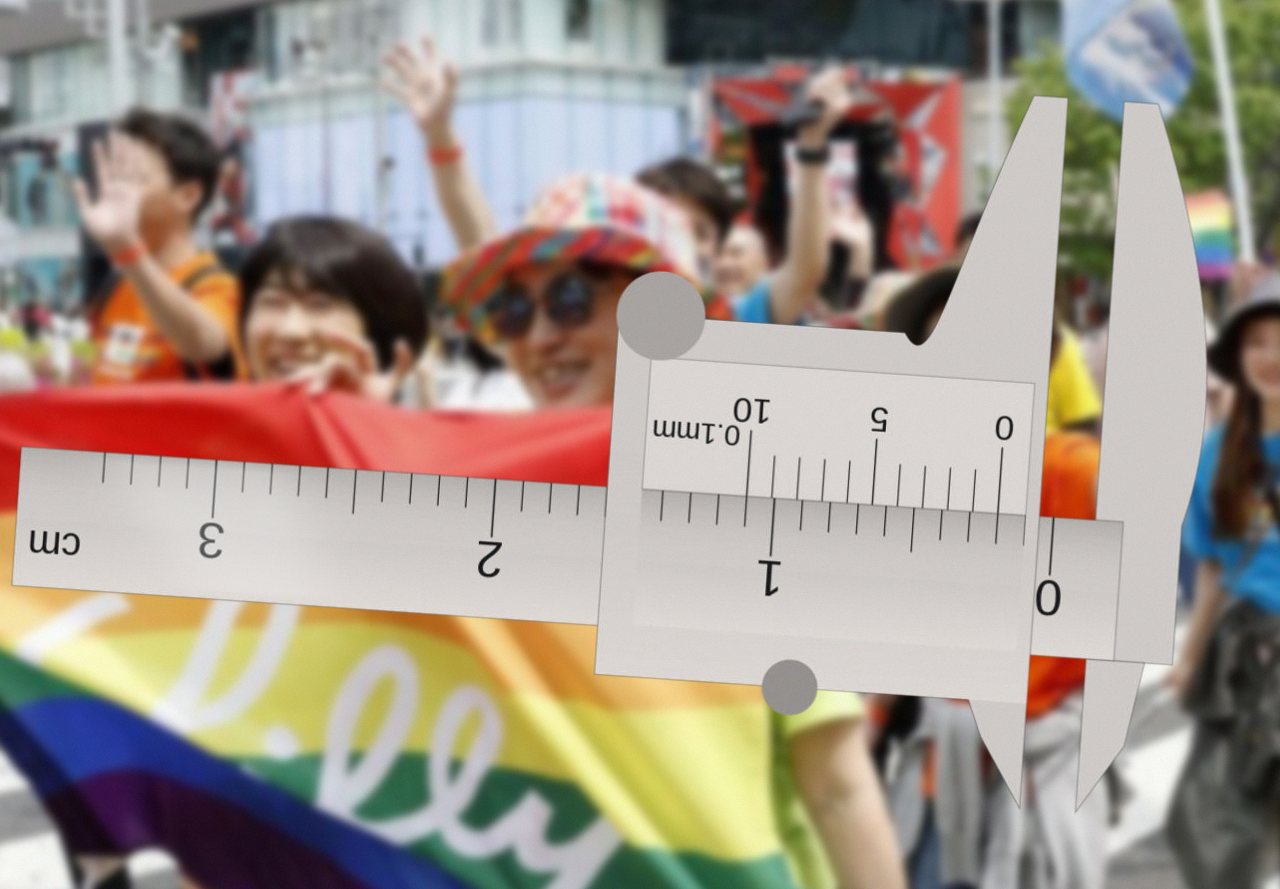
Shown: 2.0 mm
